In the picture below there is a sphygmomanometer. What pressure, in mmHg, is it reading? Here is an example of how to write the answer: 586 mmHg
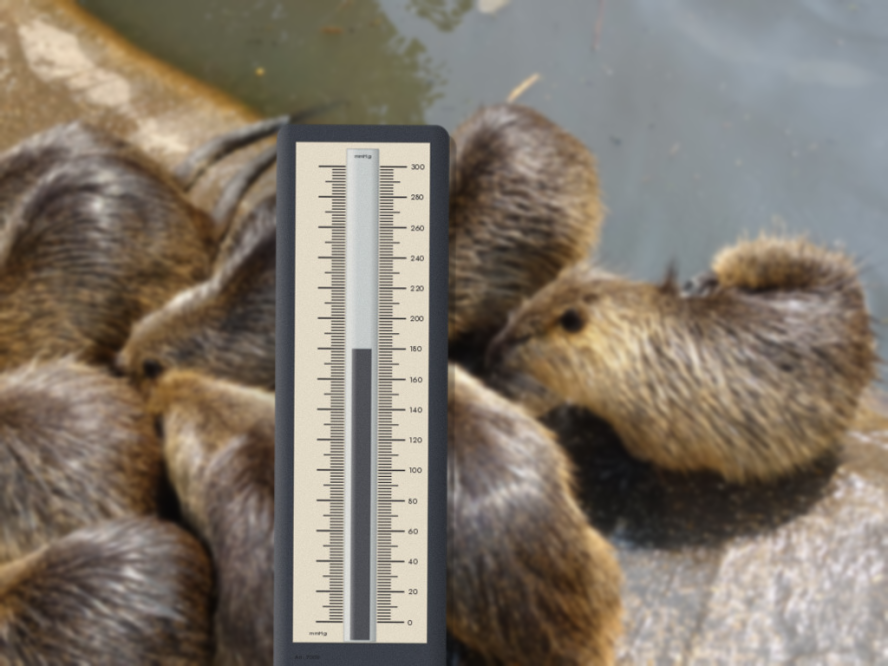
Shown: 180 mmHg
